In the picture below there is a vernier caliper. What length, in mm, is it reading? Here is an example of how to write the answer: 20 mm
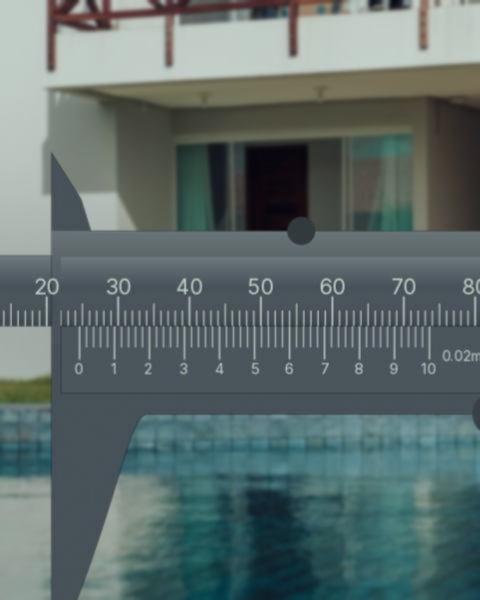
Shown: 24.6 mm
